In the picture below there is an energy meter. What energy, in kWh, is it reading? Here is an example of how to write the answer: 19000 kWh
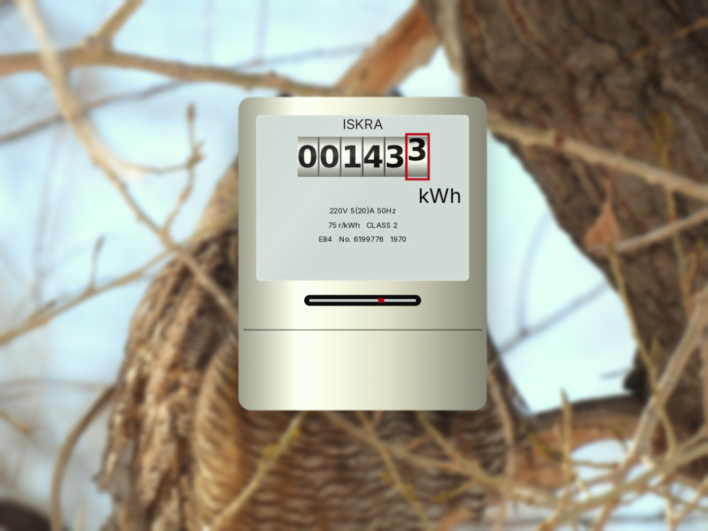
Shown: 143.3 kWh
